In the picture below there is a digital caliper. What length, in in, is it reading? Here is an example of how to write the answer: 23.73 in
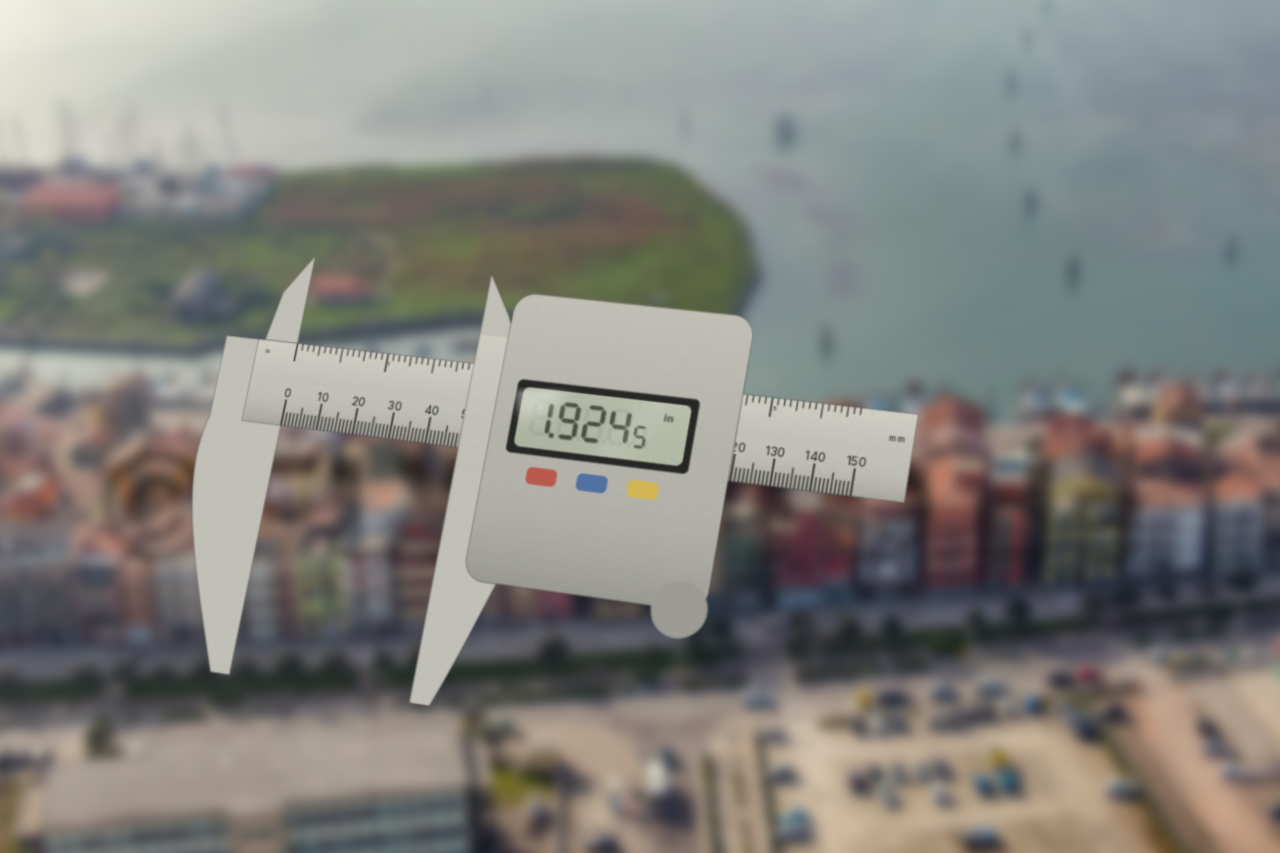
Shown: 1.9245 in
